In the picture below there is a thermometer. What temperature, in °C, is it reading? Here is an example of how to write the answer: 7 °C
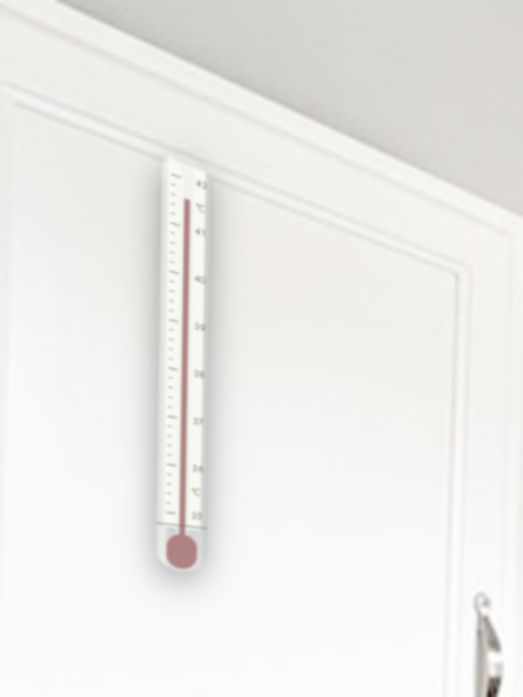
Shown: 41.6 °C
